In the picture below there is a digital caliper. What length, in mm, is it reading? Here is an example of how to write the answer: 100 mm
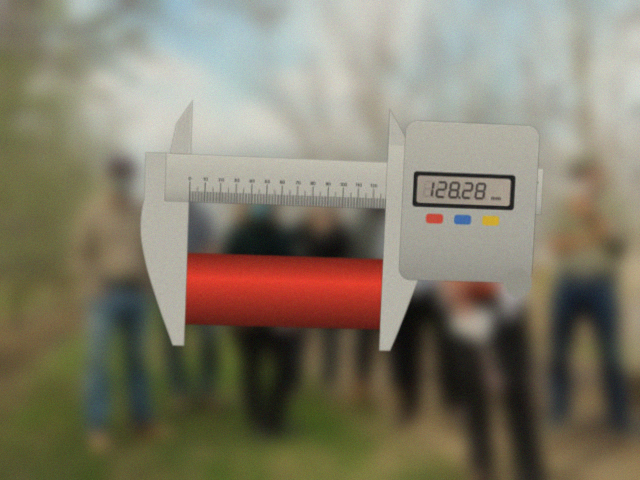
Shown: 128.28 mm
